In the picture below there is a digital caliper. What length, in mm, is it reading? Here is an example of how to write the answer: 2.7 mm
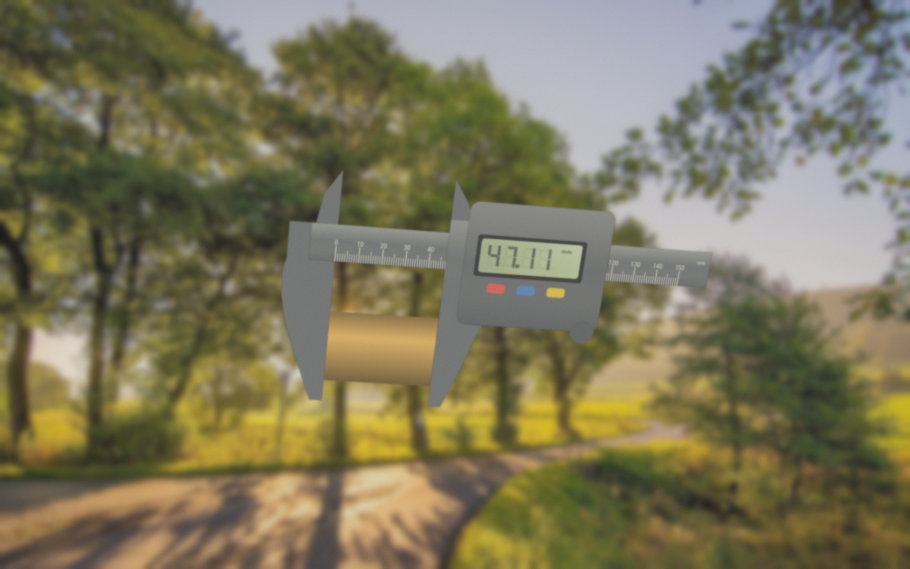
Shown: 47.11 mm
